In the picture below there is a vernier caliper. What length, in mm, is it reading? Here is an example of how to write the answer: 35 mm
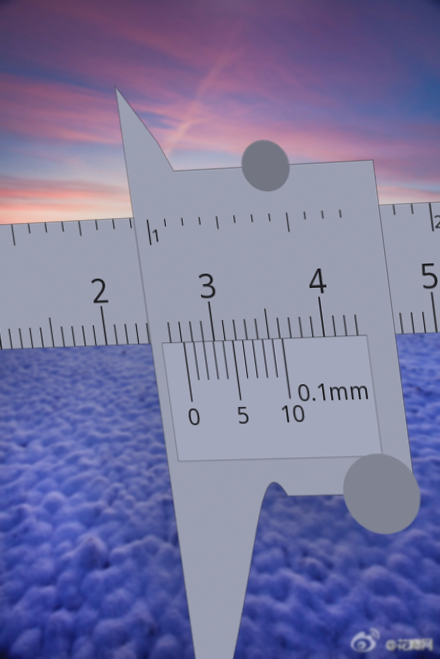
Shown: 27.2 mm
